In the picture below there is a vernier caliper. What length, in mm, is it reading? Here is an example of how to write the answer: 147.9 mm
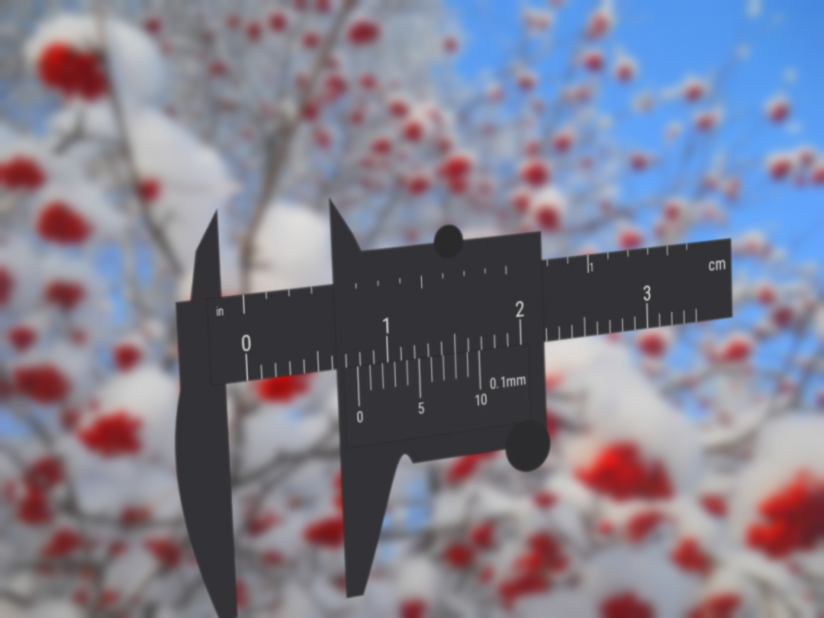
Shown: 7.8 mm
